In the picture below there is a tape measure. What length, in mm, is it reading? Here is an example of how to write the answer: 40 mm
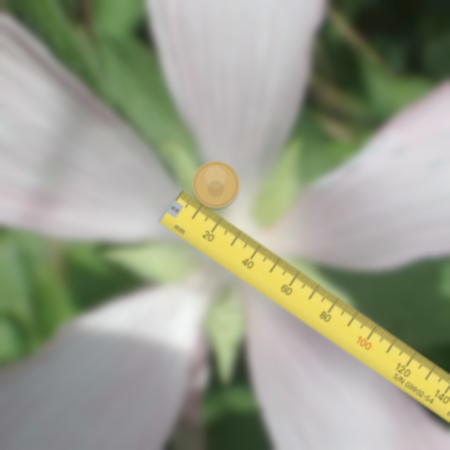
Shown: 20 mm
